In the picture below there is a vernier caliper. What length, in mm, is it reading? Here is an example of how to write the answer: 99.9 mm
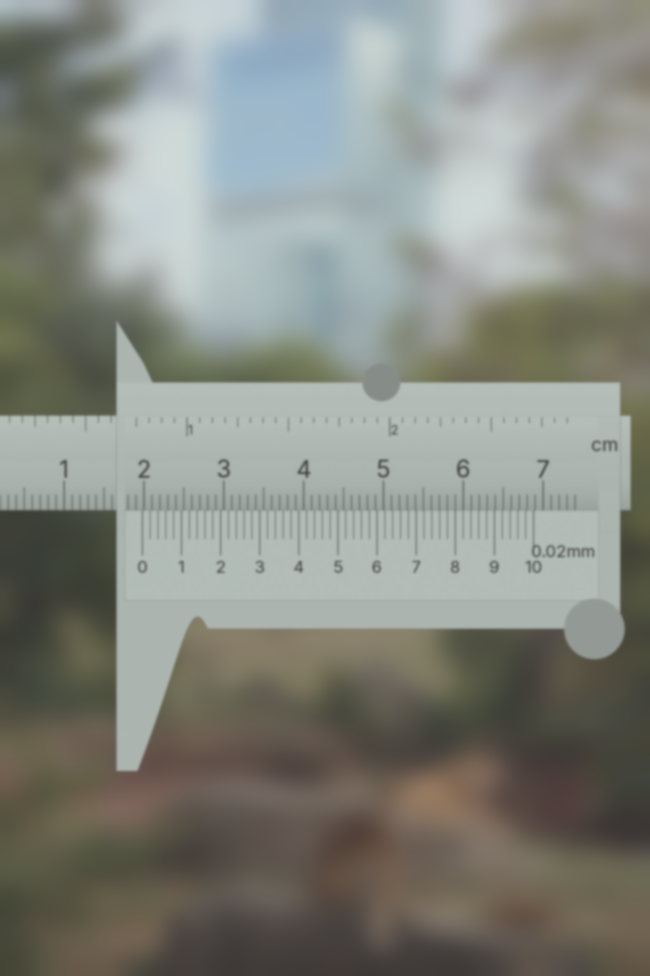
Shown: 19.8 mm
